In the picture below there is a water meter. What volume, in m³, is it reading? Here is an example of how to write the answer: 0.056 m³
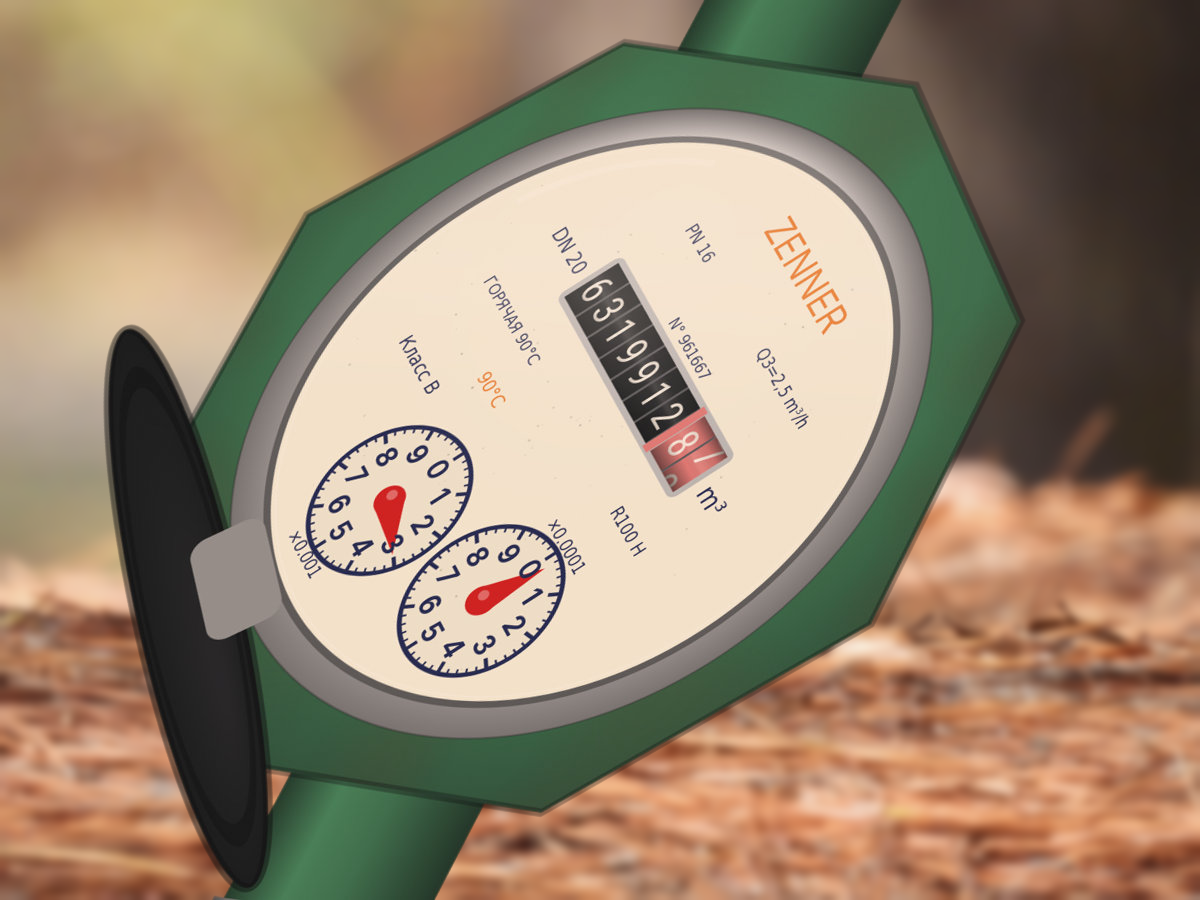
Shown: 6319912.8730 m³
